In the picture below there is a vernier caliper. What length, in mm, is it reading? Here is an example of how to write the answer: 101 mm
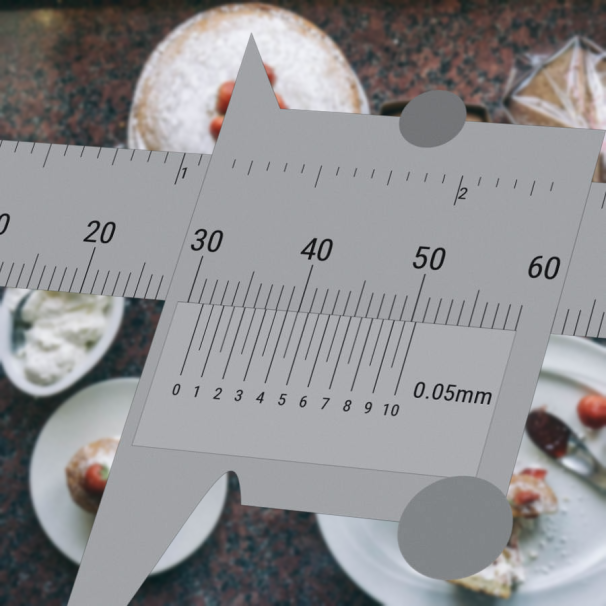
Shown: 31.4 mm
